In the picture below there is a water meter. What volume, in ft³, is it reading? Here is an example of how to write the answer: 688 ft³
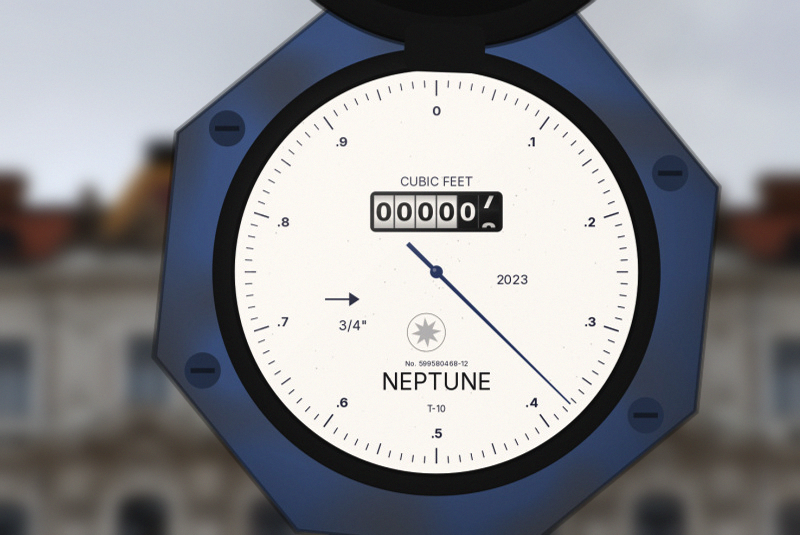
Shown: 7.37 ft³
